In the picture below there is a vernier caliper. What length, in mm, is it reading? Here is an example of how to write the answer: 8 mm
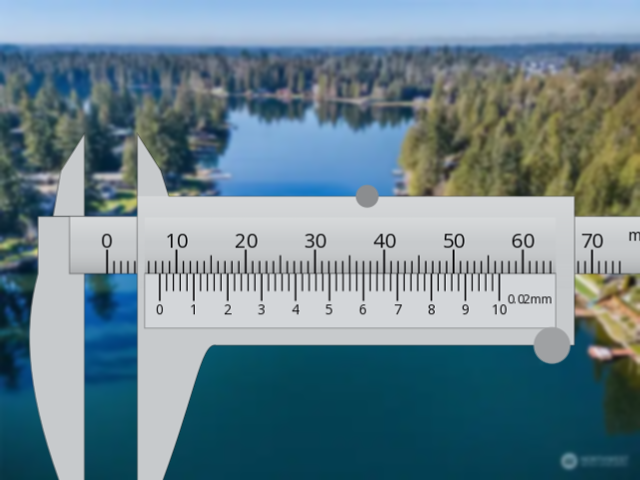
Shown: 7.6 mm
